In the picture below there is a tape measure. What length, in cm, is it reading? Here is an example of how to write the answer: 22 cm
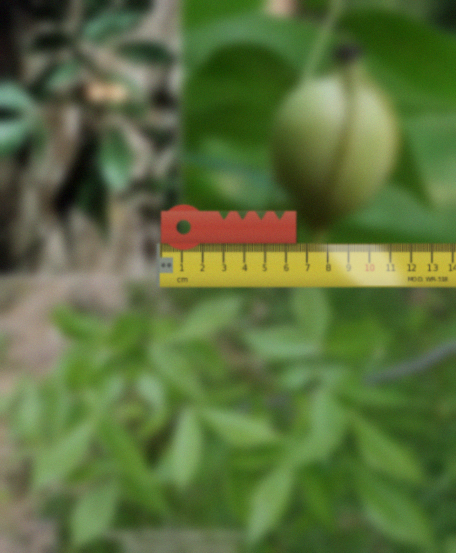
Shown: 6.5 cm
